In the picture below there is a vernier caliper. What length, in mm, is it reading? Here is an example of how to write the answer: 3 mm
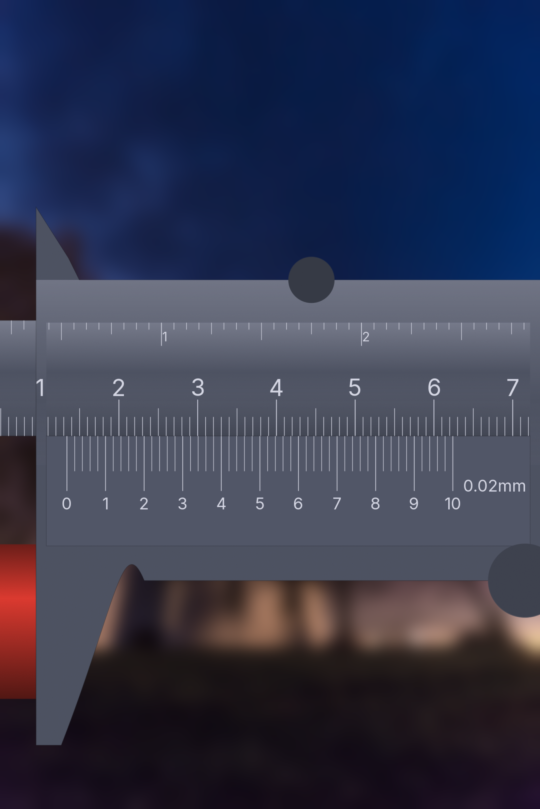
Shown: 13.4 mm
